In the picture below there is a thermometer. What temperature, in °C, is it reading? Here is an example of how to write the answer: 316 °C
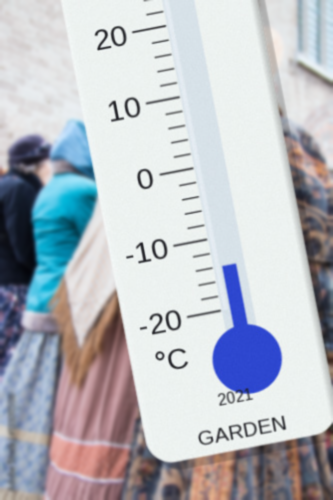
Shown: -14 °C
